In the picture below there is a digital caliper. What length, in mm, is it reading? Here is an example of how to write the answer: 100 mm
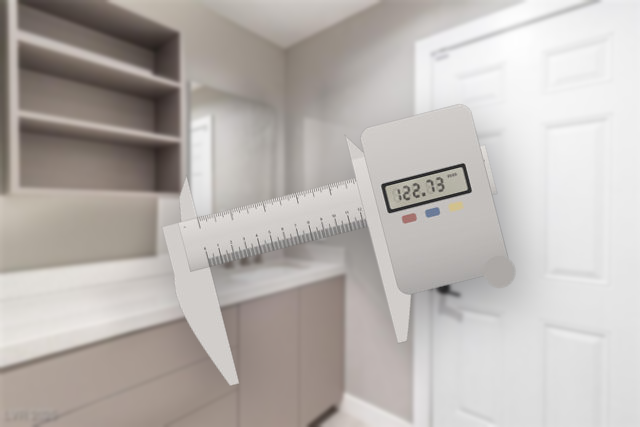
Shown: 122.73 mm
